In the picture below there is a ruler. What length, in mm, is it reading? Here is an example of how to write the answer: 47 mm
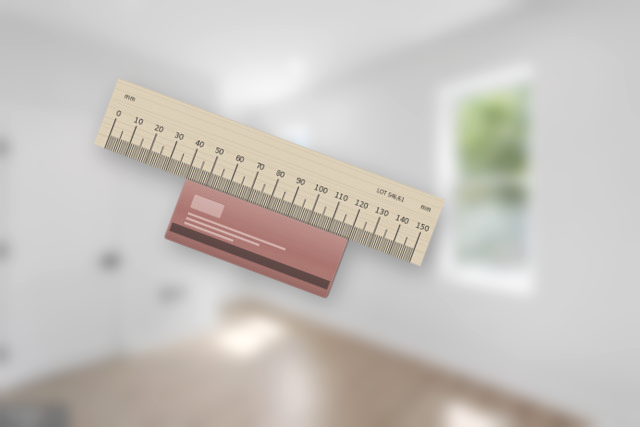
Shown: 80 mm
